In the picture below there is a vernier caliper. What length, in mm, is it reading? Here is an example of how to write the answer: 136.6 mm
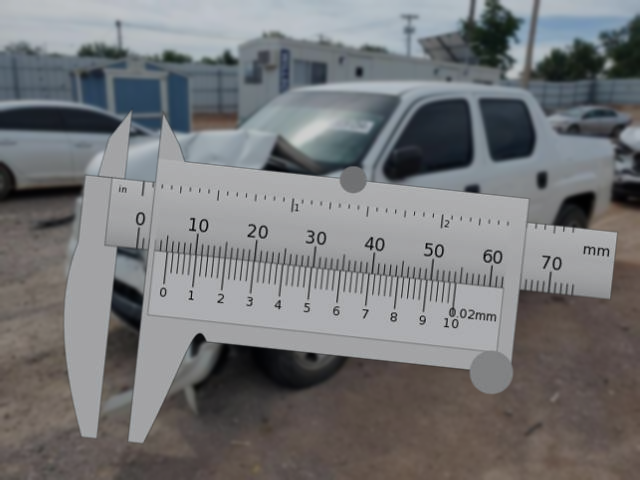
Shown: 5.2 mm
